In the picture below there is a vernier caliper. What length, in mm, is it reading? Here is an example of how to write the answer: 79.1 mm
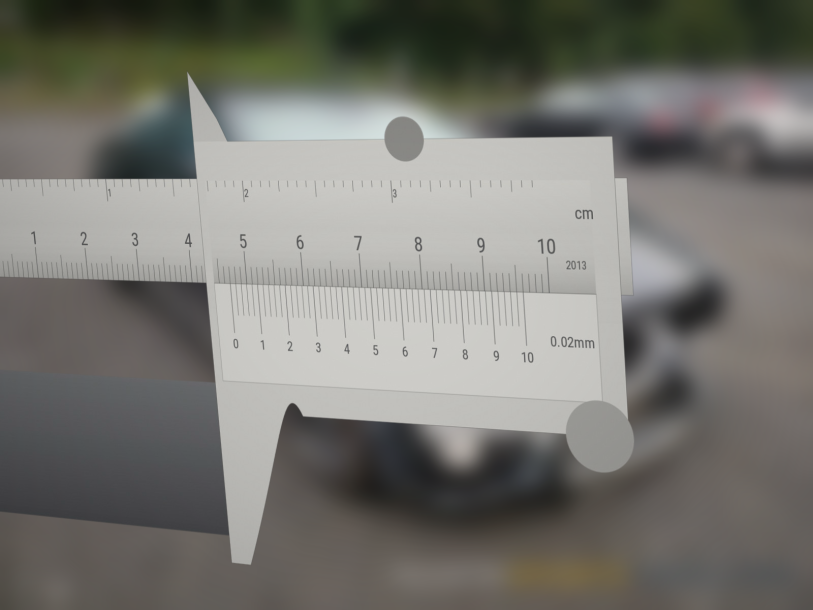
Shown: 47.0 mm
